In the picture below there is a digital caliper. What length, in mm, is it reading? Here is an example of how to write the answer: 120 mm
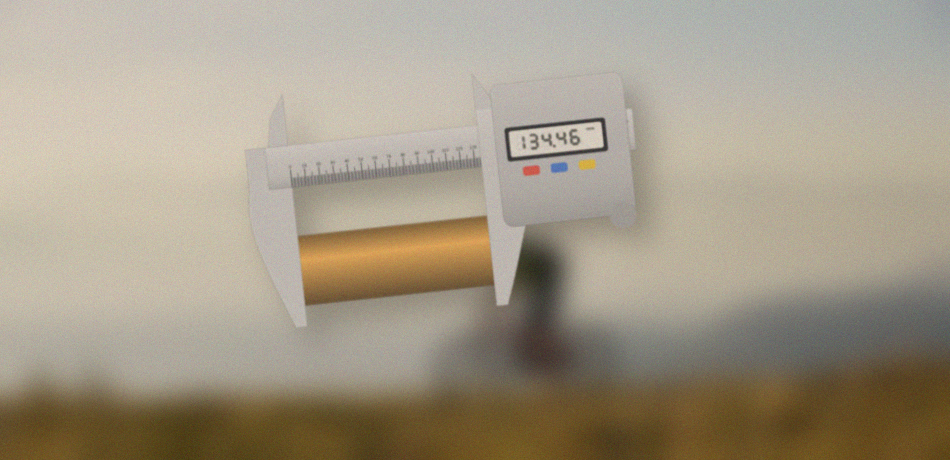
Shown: 134.46 mm
